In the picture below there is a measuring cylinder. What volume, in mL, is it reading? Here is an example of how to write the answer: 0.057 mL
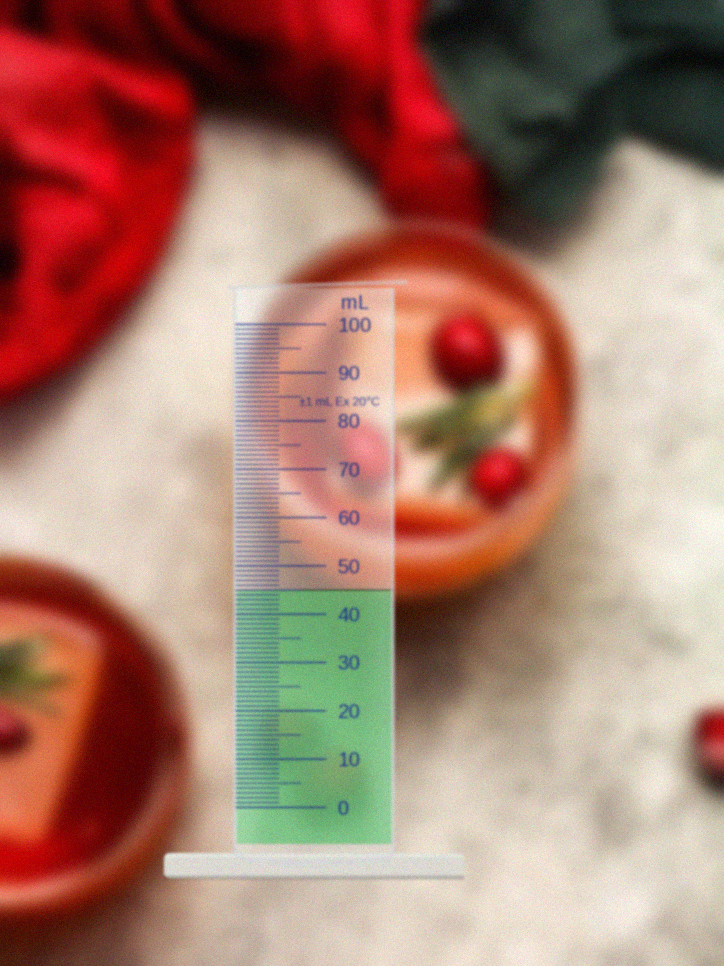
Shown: 45 mL
